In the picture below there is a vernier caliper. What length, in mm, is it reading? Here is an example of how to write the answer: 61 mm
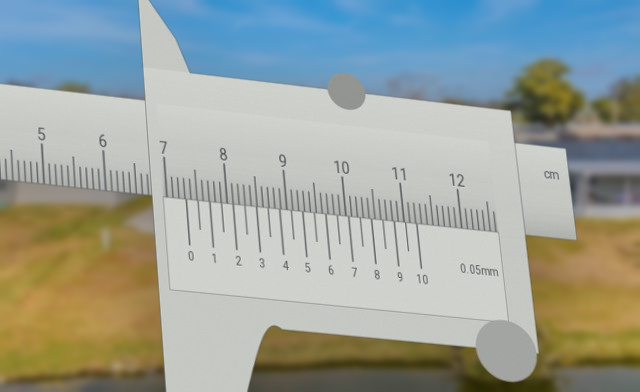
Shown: 73.2 mm
